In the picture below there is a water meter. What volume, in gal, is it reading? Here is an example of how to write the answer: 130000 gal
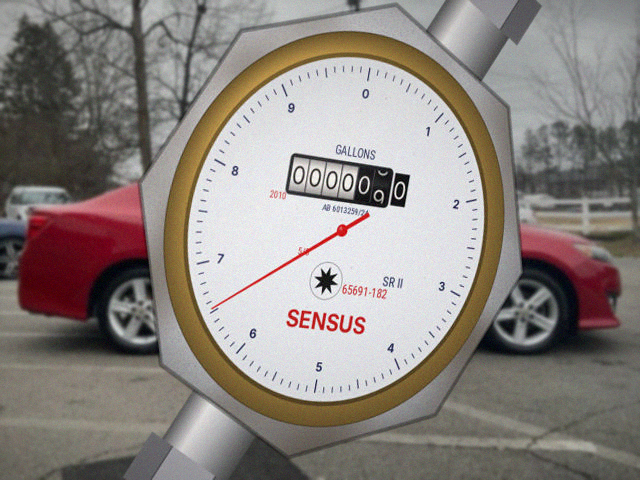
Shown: 86.5 gal
